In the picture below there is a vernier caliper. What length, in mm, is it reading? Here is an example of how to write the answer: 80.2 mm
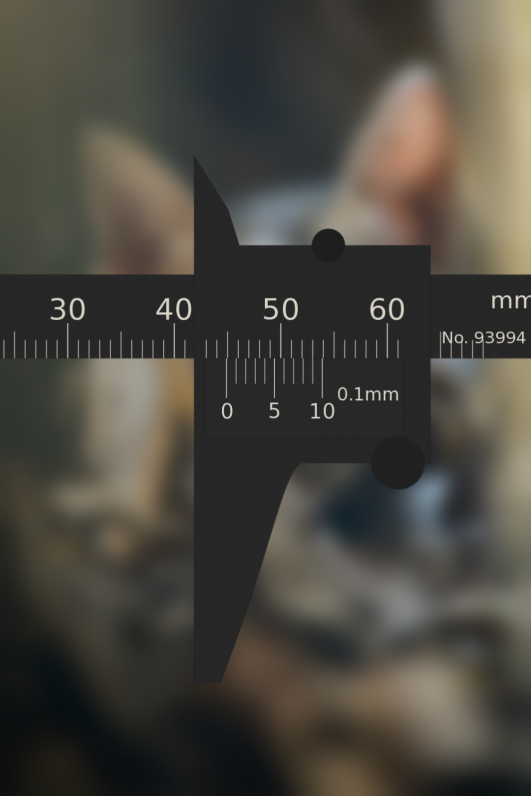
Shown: 44.9 mm
